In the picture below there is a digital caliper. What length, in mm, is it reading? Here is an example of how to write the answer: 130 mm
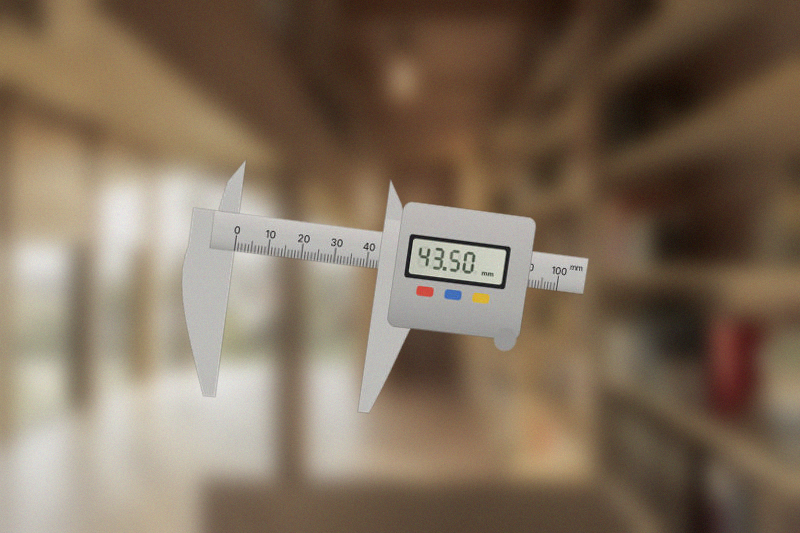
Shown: 43.50 mm
